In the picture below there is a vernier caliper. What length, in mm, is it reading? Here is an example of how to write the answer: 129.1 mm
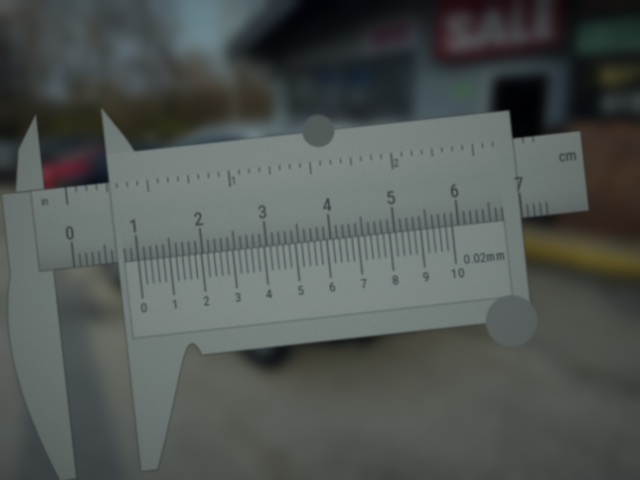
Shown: 10.0 mm
